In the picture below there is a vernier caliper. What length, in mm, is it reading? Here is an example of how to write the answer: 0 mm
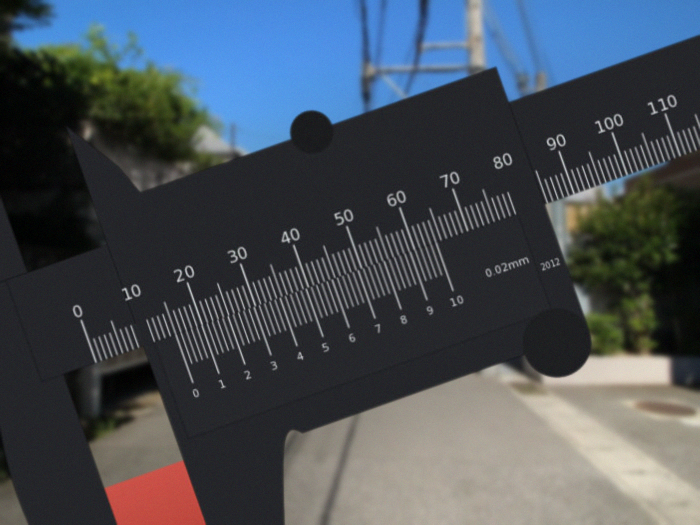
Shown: 15.0 mm
